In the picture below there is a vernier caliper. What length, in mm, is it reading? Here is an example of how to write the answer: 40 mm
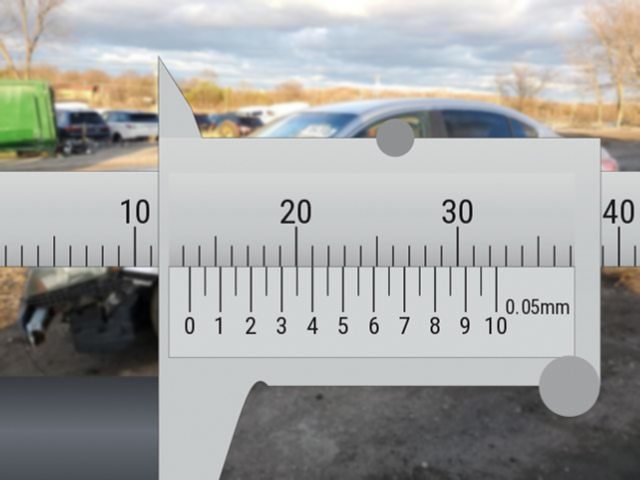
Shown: 13.4 mm
